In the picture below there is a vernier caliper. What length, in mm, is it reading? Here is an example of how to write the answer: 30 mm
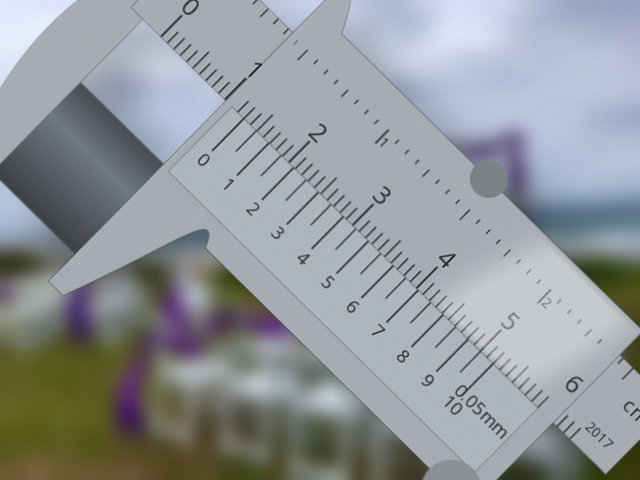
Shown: 13.0 mm
